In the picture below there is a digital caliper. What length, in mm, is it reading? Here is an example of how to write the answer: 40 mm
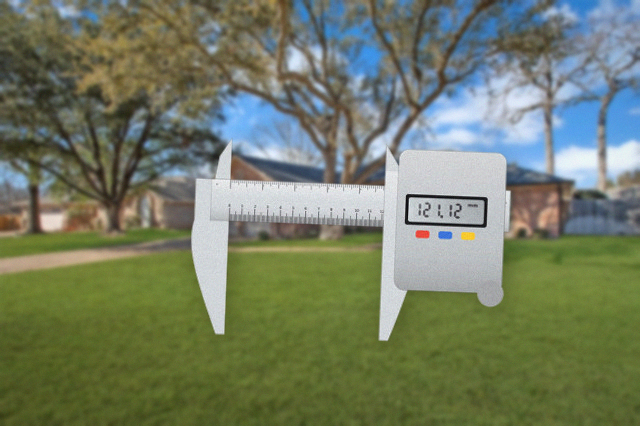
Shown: 121.12 mm
